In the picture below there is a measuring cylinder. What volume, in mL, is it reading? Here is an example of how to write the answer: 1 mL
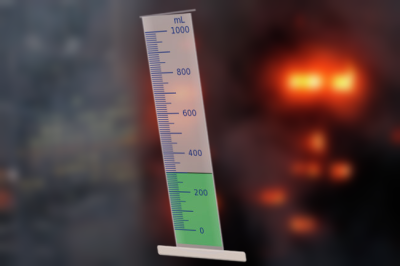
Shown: 300 mL
